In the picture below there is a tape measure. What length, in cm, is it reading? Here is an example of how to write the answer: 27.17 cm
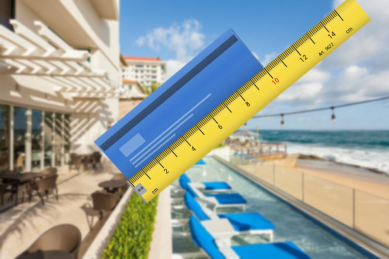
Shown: 10 cm
